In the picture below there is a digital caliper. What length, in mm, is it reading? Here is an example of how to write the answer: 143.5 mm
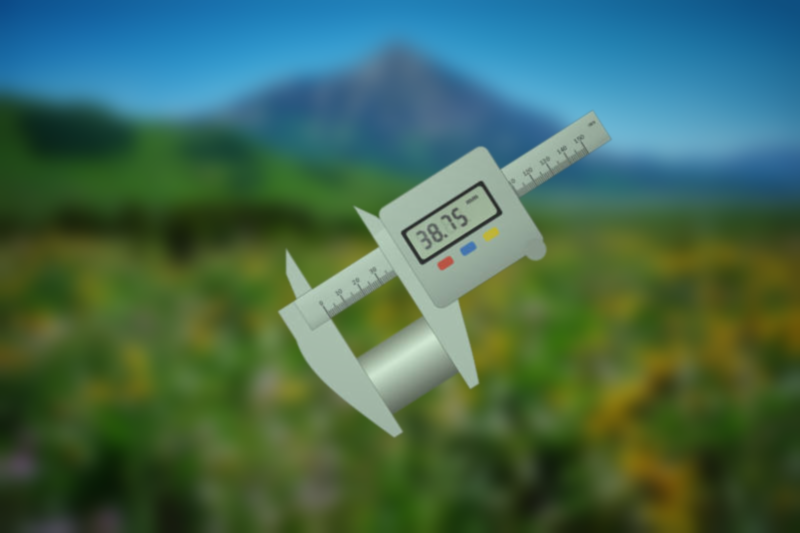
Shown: 38.75 mm
